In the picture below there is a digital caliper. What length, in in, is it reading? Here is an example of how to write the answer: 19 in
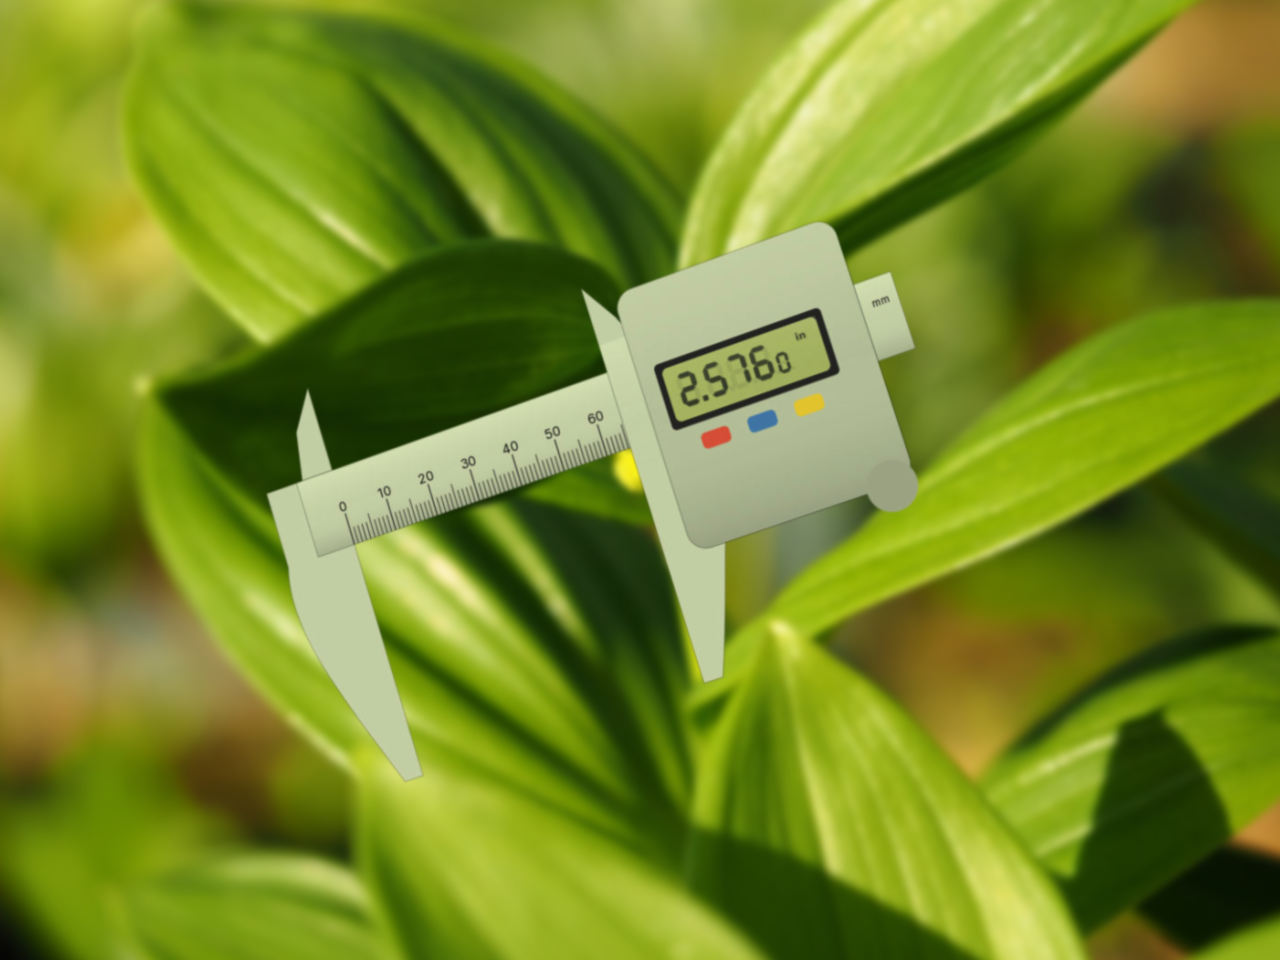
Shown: 2.5760 in
